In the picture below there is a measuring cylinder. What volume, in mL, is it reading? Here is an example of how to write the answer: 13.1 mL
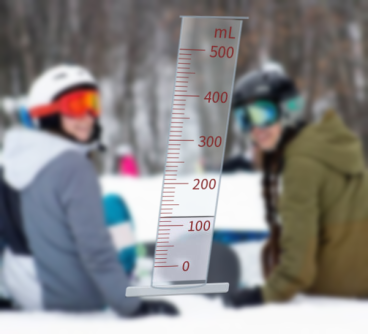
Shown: 120 mL
